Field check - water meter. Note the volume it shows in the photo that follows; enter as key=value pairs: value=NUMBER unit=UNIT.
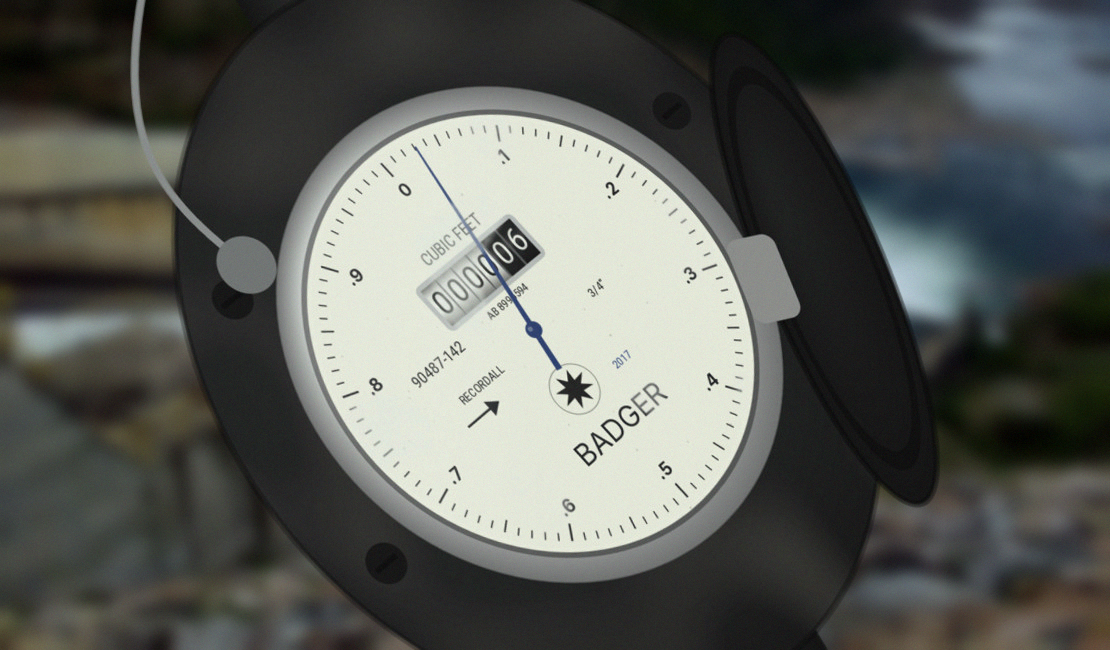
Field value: value=6.03 unit=ft³
